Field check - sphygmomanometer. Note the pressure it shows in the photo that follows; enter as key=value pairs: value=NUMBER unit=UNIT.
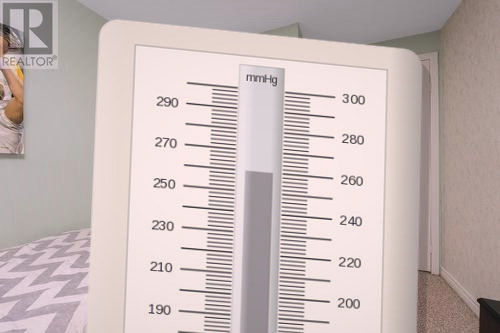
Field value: value=260 unit=mmHg
